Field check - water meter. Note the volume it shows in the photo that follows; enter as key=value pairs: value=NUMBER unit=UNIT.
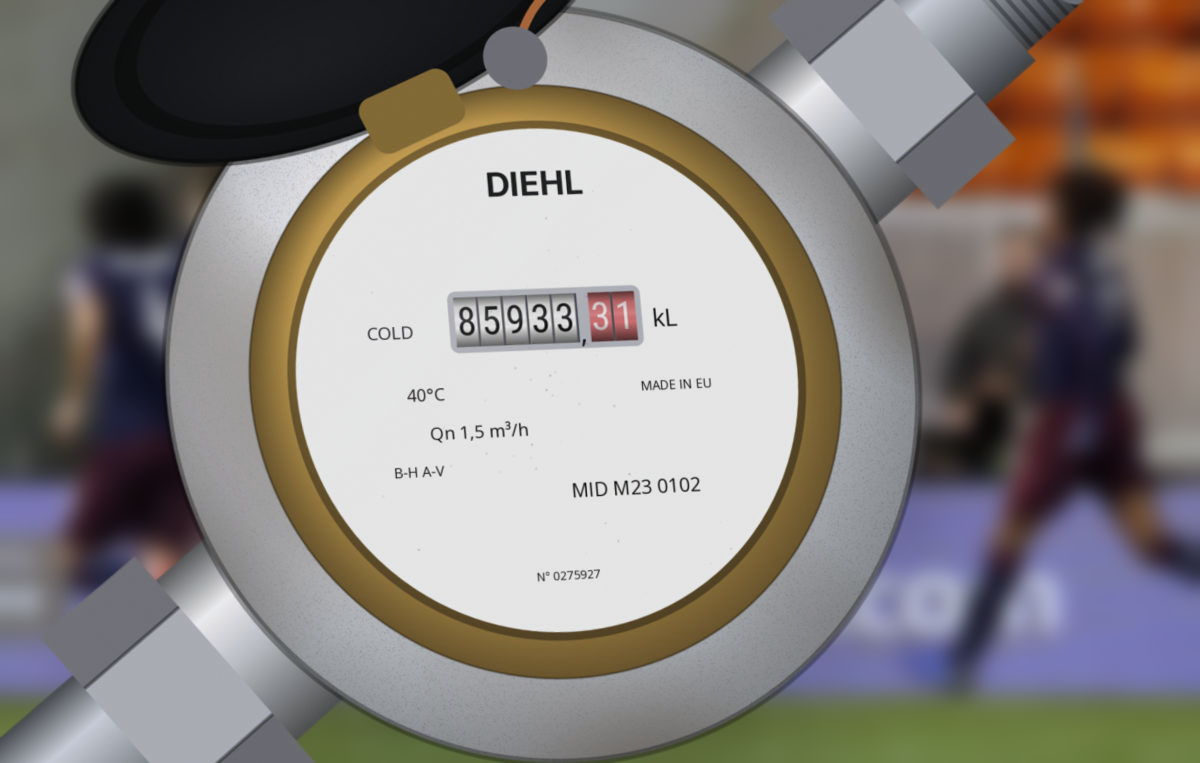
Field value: value=85933.31 unit=kL
